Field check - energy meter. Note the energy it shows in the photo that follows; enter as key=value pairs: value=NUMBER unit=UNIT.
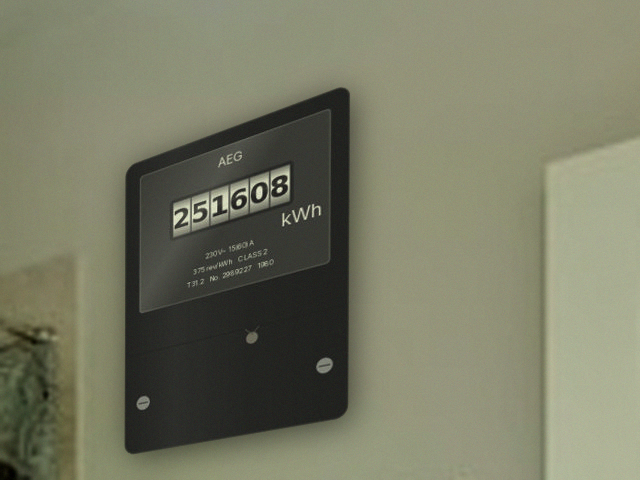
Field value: value=251608 unit=kWh
